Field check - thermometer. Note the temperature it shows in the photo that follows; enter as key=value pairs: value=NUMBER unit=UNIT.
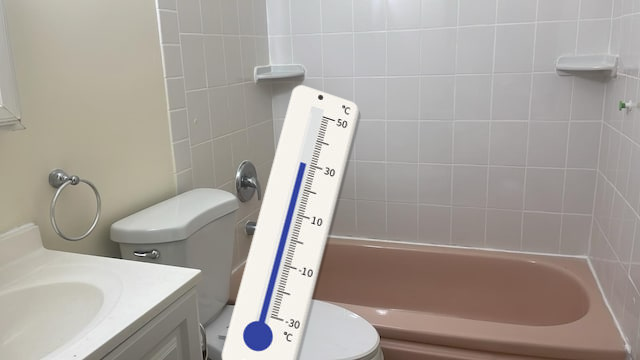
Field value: value=30 unit=°C
